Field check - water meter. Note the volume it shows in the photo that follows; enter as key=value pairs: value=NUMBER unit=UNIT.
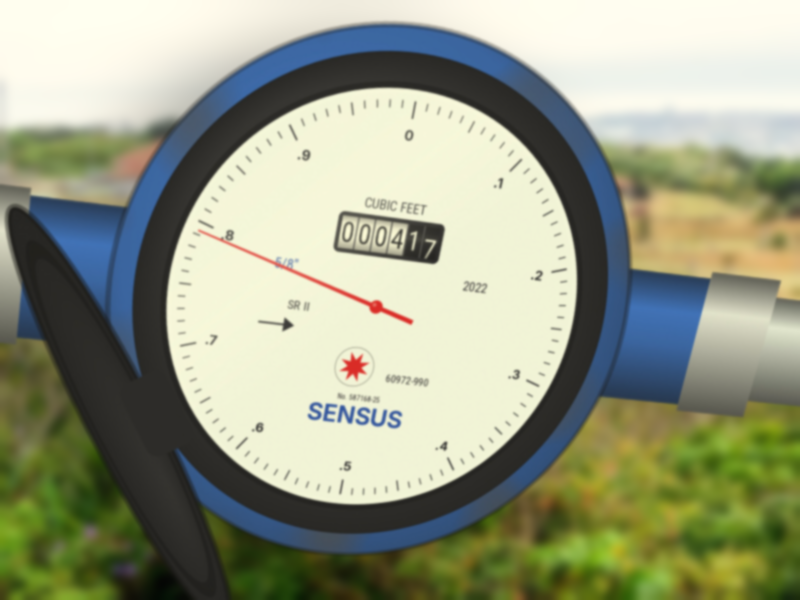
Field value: value=416.79 unit=ft³
